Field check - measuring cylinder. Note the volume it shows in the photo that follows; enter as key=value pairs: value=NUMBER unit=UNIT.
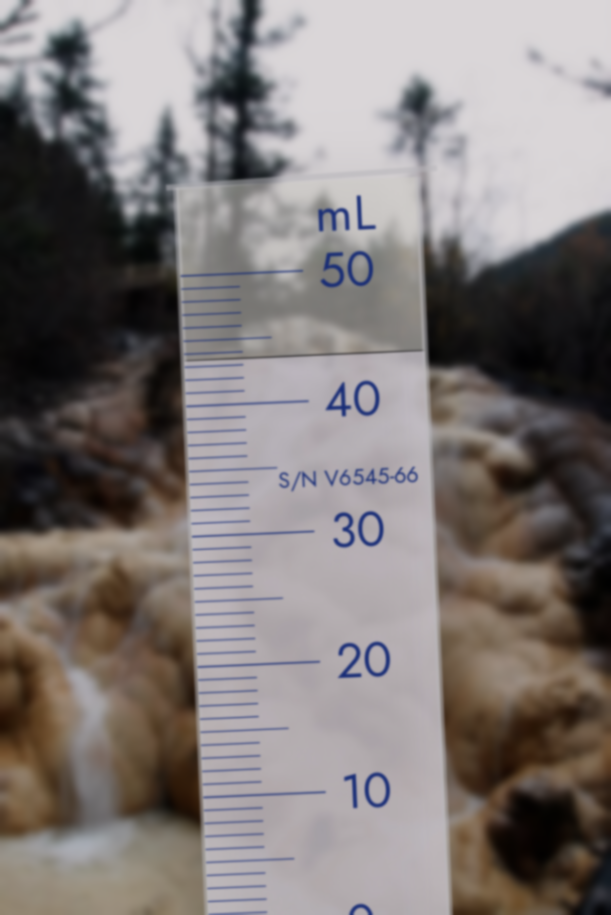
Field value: value=43.5 unit=mL
